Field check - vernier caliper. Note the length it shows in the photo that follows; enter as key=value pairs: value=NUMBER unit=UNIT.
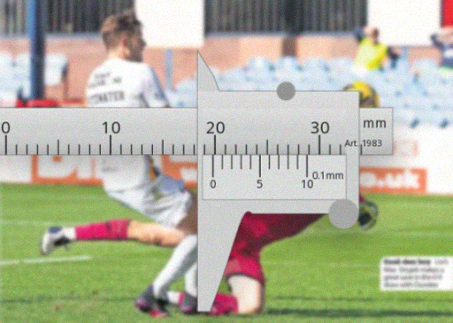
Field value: value=19.8 unit=mm
